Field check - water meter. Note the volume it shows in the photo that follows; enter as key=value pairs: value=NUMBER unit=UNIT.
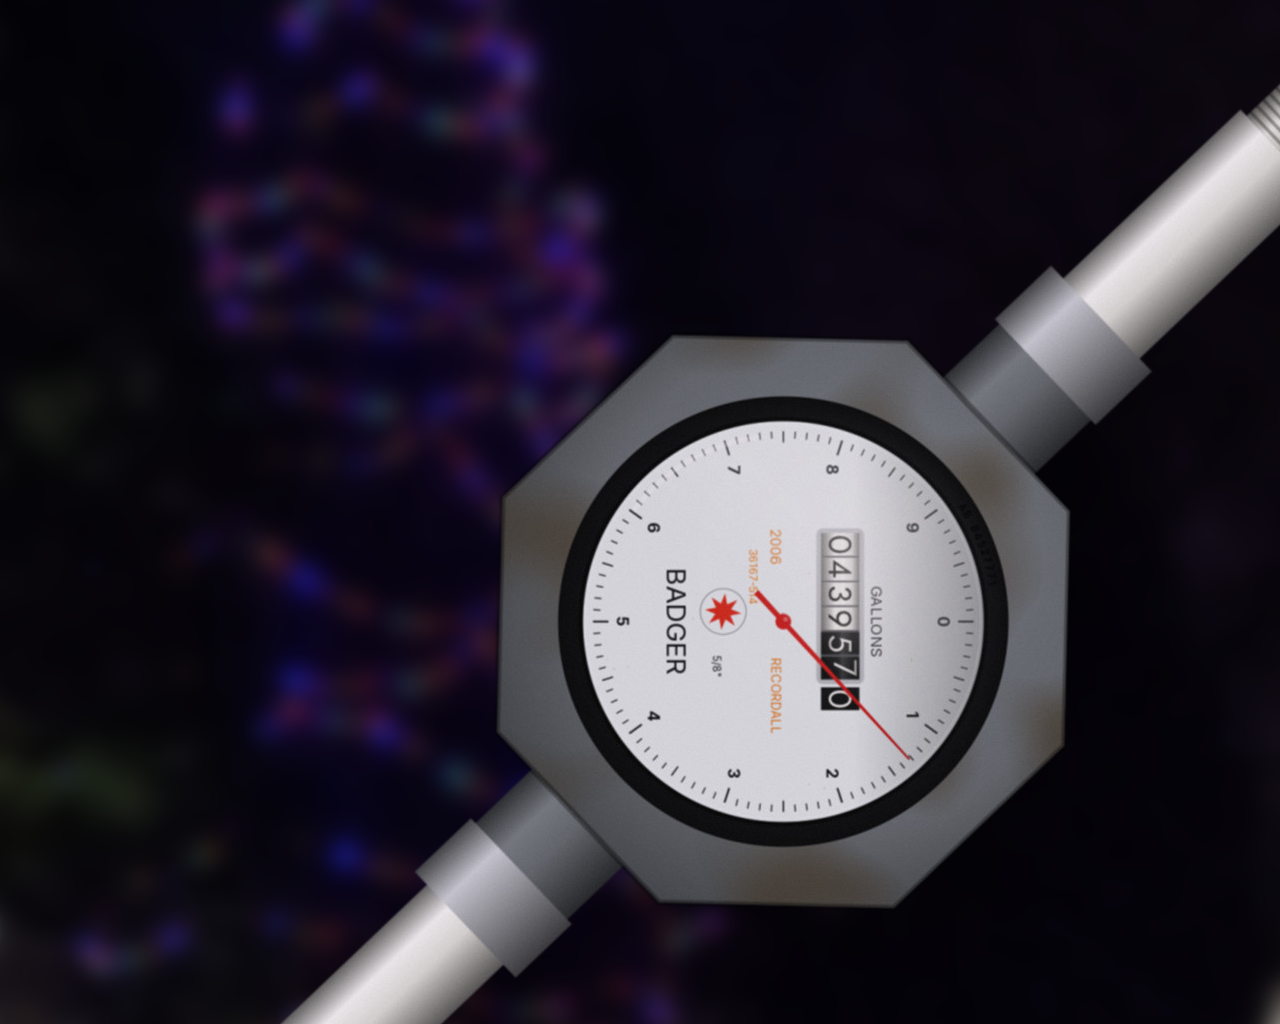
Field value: value=439571.3 unit=gal
